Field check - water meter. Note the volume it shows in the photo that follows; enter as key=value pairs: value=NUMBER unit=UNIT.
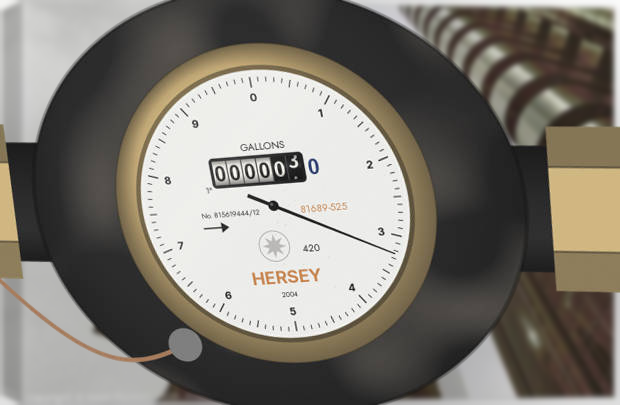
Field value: value=33.2 unit=gal
